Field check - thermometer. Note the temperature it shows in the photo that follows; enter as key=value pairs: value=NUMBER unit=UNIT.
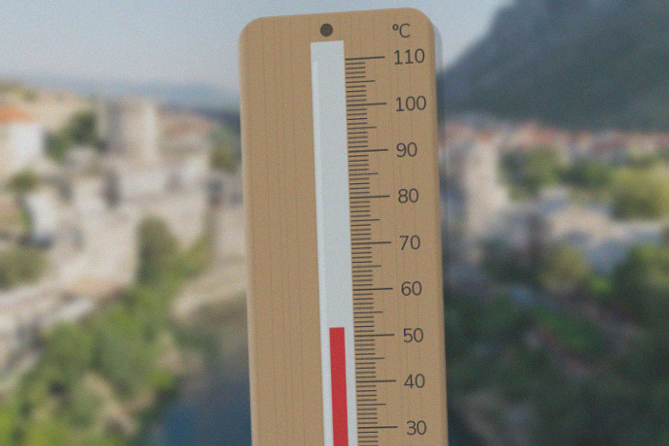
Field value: value=52 unit=°C
